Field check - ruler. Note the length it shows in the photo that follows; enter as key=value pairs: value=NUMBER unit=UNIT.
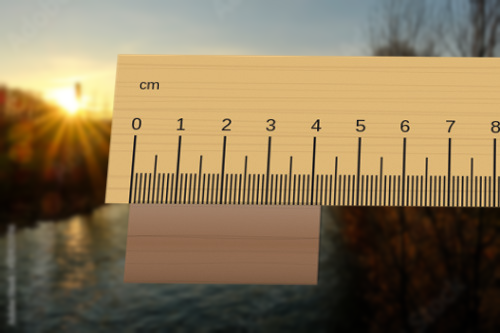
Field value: value=4.2 unit=cm
